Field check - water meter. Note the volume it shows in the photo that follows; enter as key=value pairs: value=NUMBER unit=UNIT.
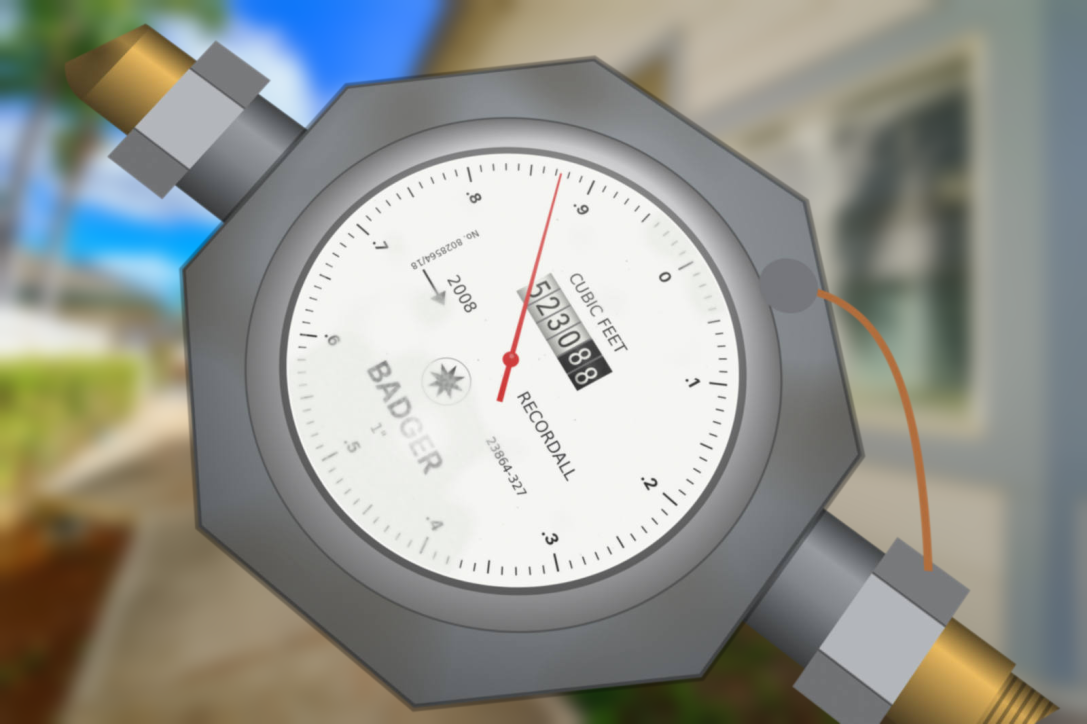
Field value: value=523087.87 unit=ft³
